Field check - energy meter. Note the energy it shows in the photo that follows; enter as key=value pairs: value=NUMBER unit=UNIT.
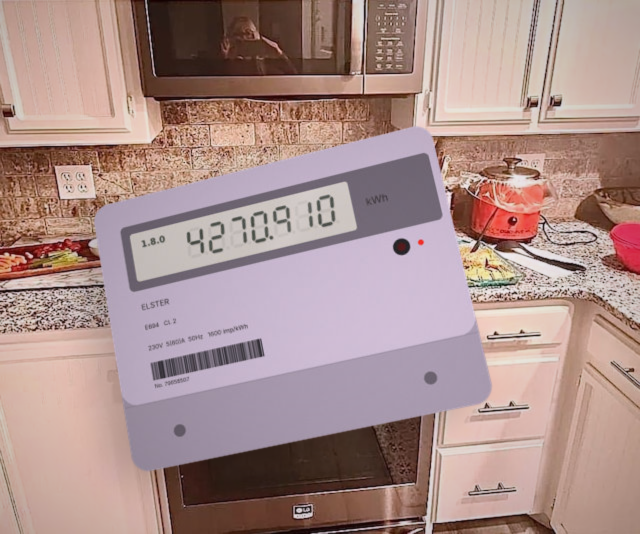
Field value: value=4270.910 unit=kWh
